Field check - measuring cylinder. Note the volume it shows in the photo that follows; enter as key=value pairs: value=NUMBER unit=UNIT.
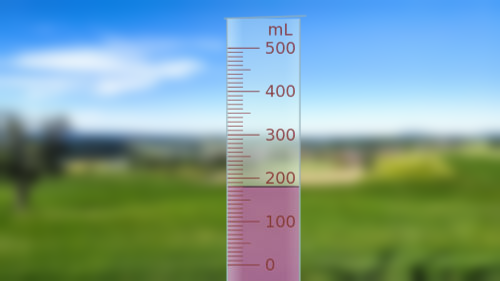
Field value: value=180 unit=mL
